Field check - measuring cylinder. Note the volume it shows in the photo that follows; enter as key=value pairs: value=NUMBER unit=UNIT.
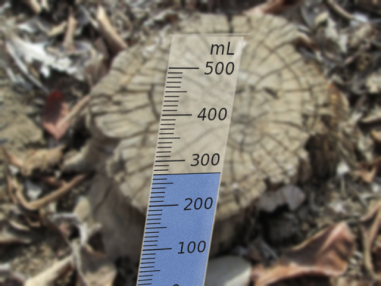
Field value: value=270 unit=mL
